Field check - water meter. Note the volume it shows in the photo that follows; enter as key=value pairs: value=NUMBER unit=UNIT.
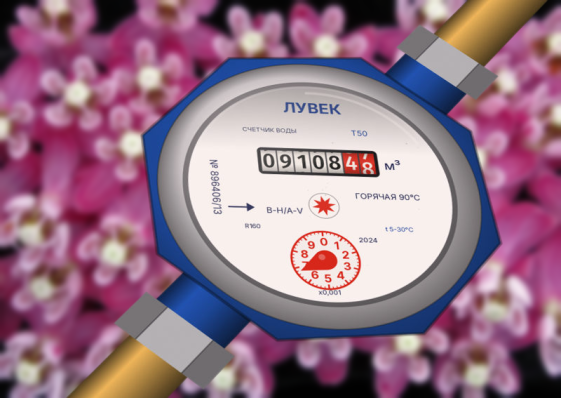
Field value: value=9108.476 unit=m³
